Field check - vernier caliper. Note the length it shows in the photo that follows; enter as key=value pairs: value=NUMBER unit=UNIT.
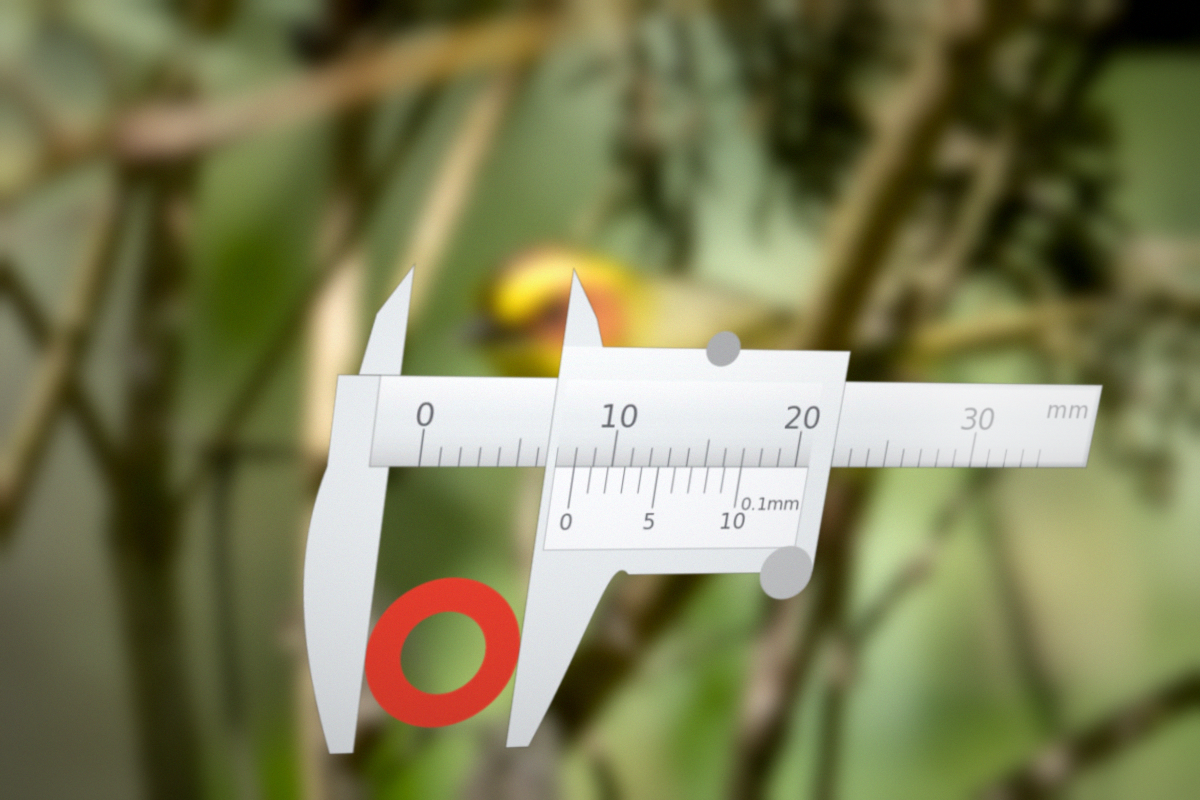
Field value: value=8.0 unit=mm
